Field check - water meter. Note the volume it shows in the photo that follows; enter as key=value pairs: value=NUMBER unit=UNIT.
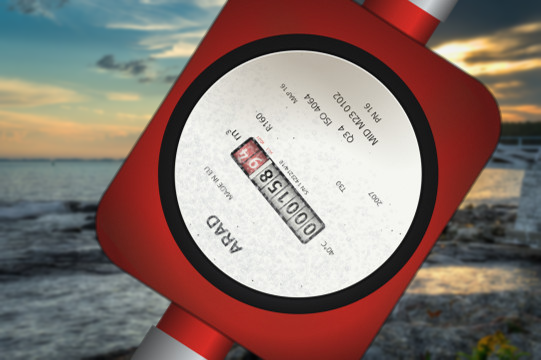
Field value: value=158.94 unit=m³
